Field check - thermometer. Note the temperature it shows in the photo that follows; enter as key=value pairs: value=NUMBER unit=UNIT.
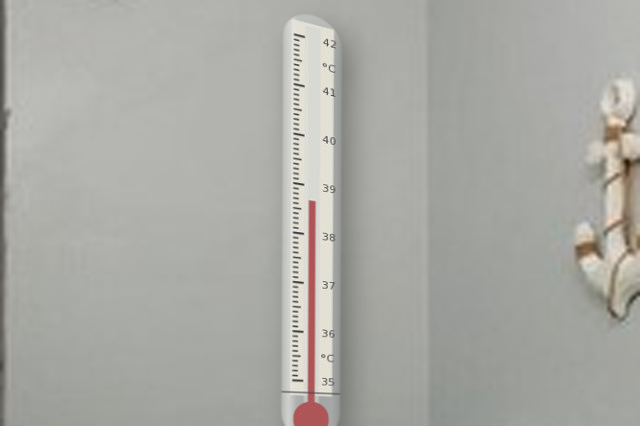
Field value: value=38.7 unit=°C
